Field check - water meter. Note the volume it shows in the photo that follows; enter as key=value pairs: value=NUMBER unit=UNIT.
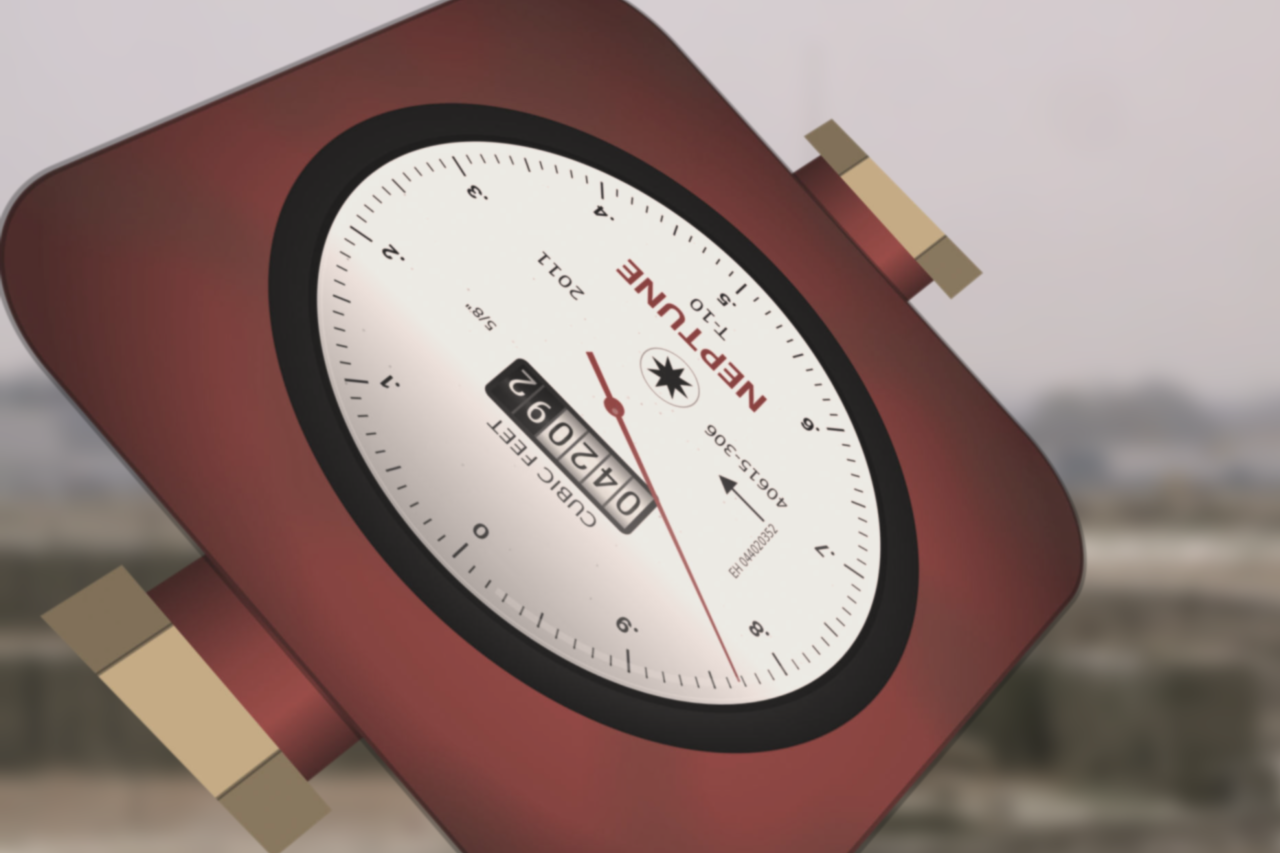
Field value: value=42091.83 unit=ft³
